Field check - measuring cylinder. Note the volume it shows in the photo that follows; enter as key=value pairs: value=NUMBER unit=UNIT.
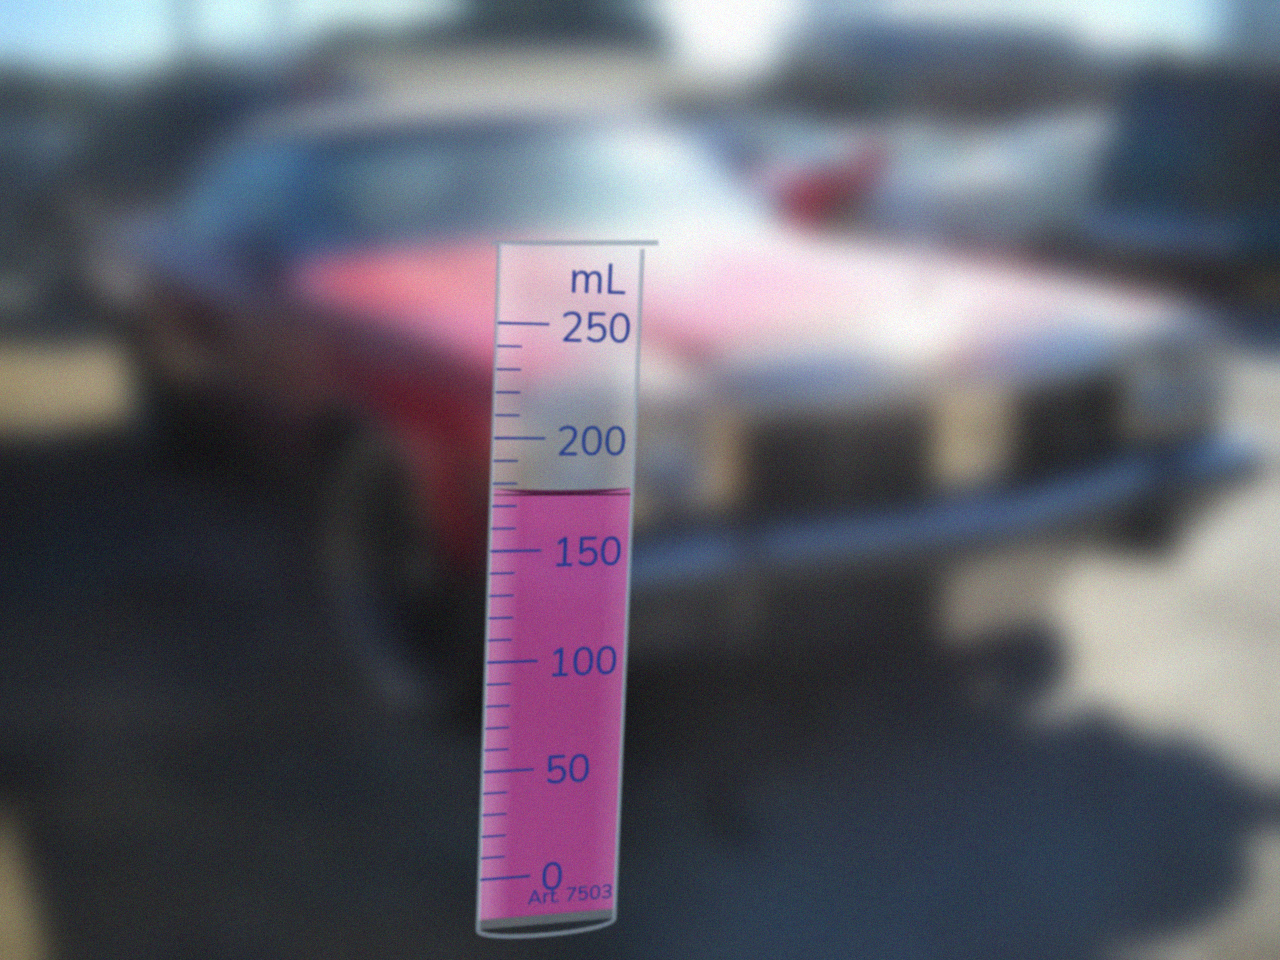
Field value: value=175 unit=mL
